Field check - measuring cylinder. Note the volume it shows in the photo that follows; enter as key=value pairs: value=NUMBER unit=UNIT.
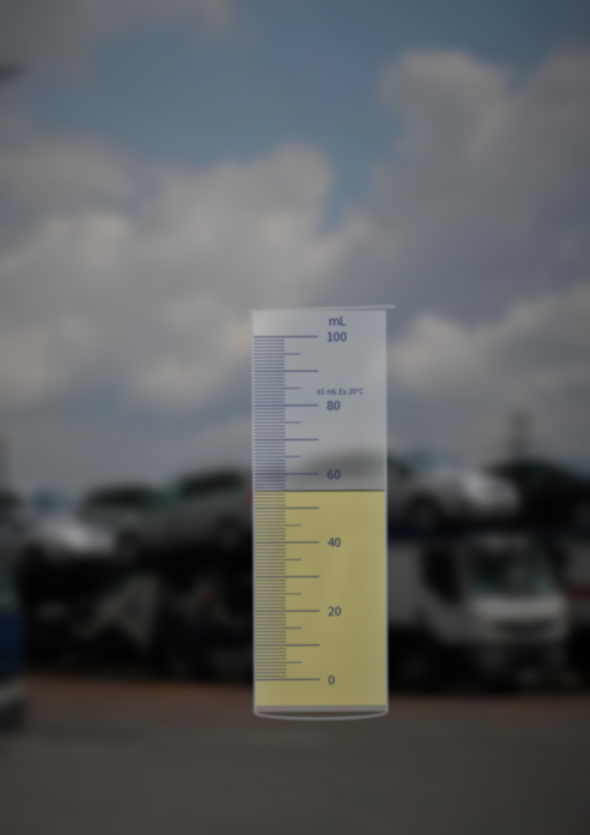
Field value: value=55 unit=mL
